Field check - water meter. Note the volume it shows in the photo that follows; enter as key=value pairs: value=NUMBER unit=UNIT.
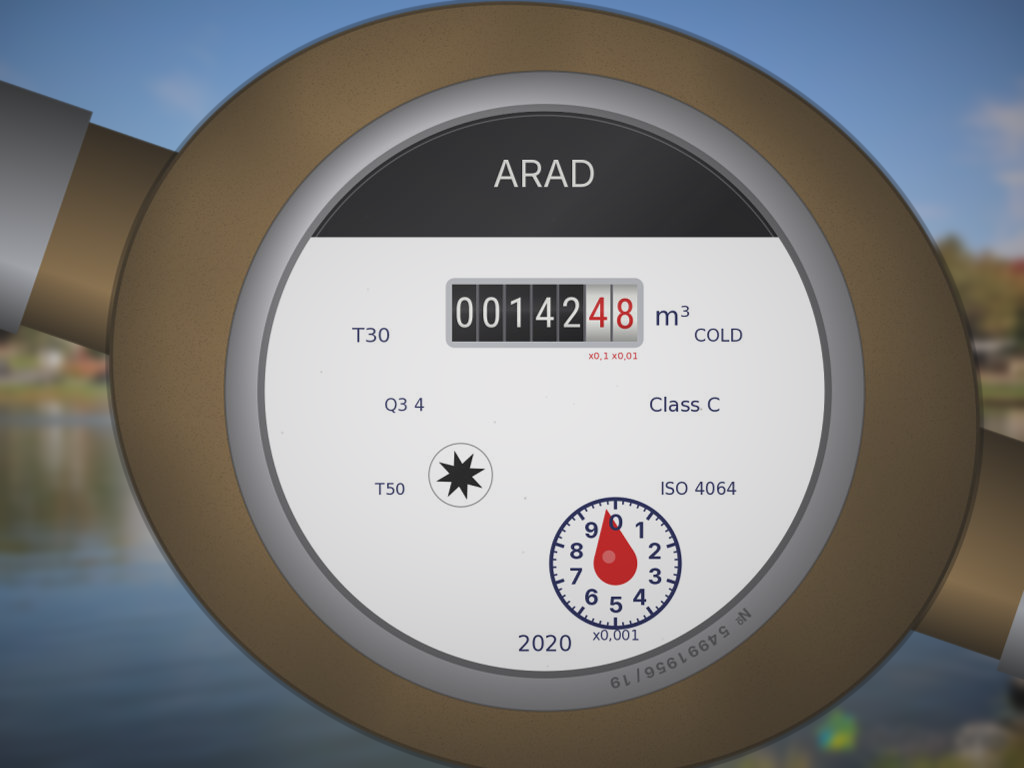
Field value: value=142.479 unit=m³
